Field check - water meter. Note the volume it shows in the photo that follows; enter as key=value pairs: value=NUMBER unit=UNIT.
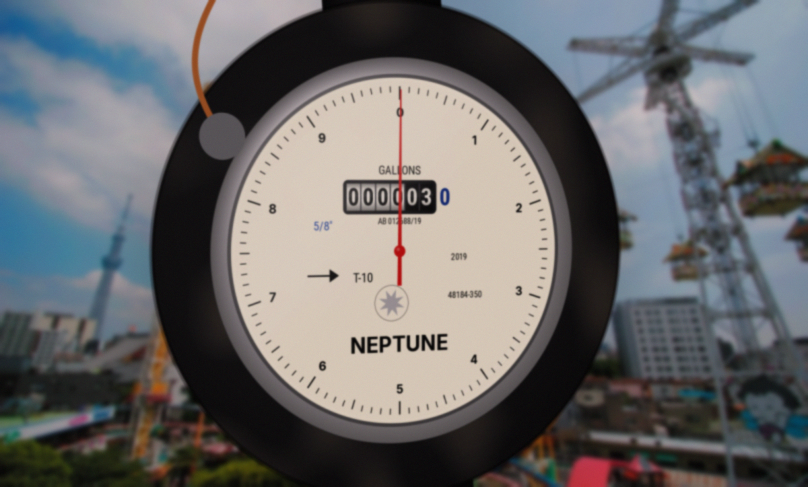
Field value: value=30.0 unit=gal
